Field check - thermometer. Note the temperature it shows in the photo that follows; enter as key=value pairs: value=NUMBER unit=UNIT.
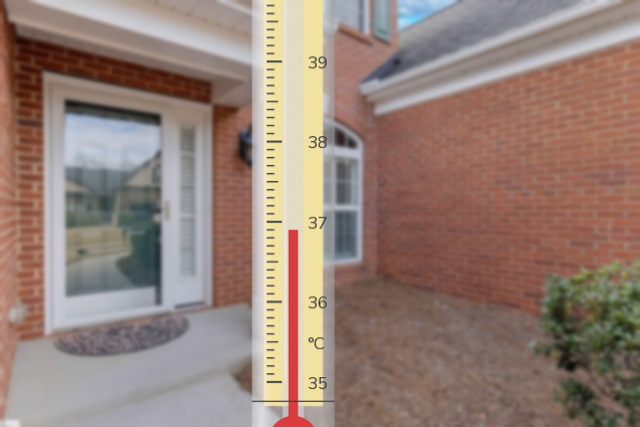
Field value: value=36.9 unit=°C
